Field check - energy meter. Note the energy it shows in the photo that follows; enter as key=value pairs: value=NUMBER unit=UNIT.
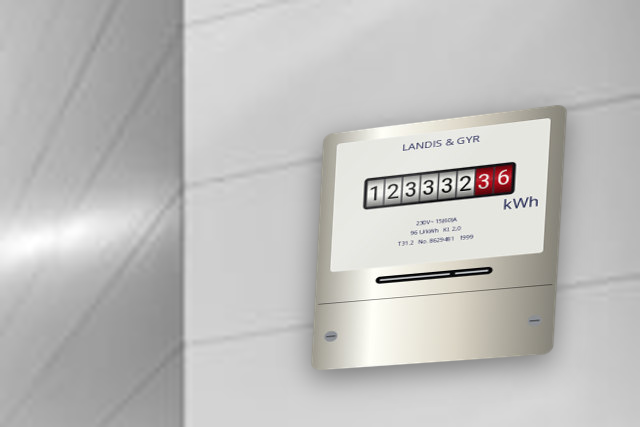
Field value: value=123332.36 unit=kWh
